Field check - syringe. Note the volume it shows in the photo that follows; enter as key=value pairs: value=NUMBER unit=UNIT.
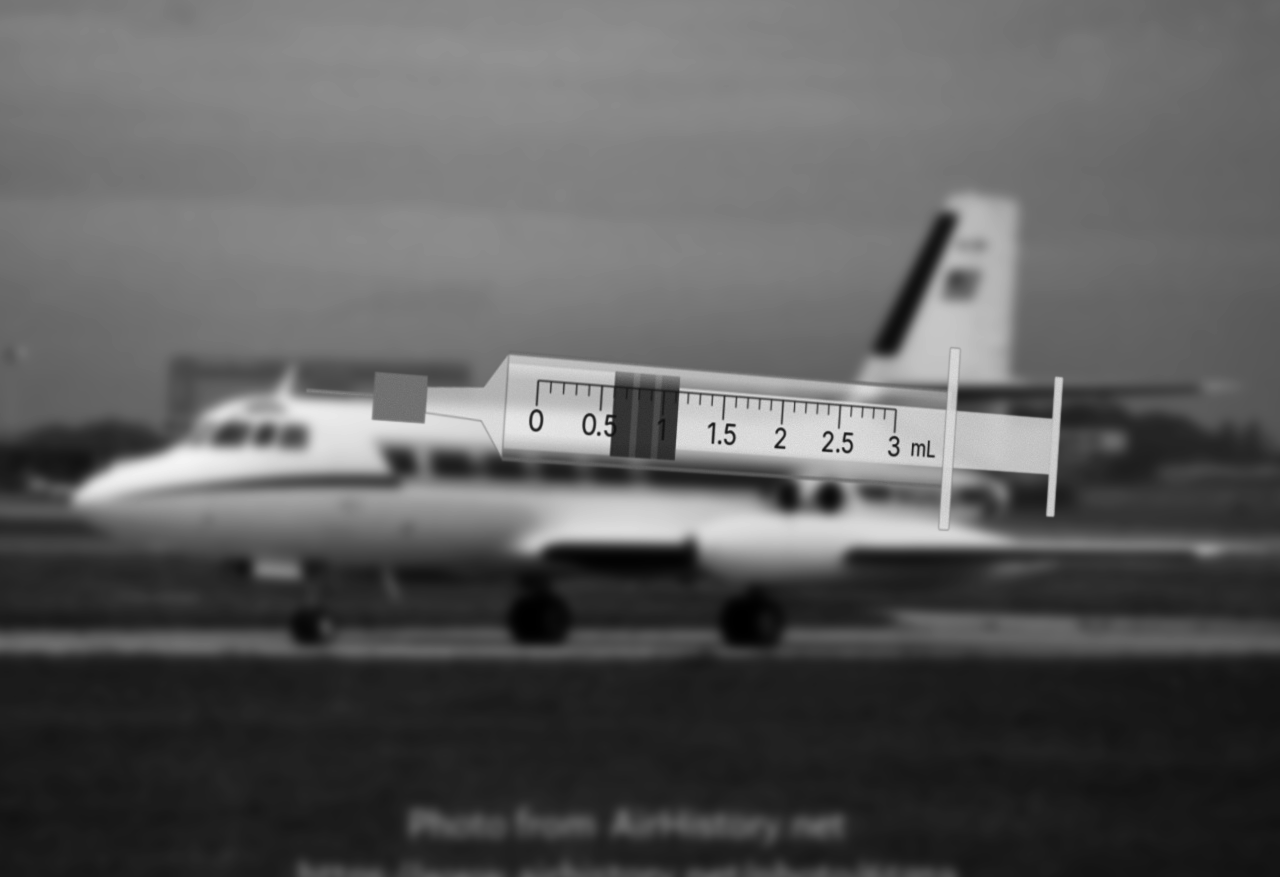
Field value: value=0.6 unit=mL
